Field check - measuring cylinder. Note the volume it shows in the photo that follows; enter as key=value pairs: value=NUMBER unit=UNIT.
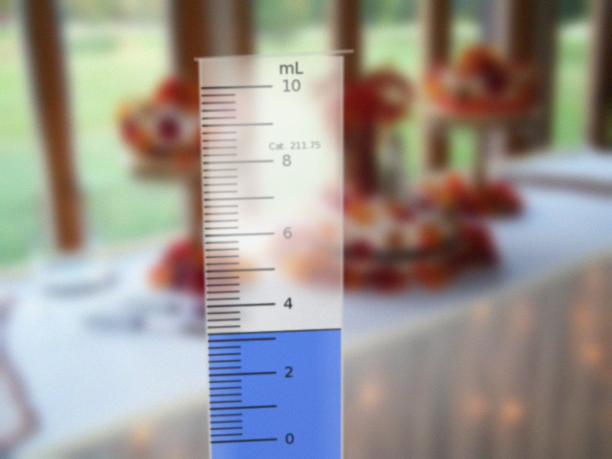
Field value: value=3.2 unit=mL
